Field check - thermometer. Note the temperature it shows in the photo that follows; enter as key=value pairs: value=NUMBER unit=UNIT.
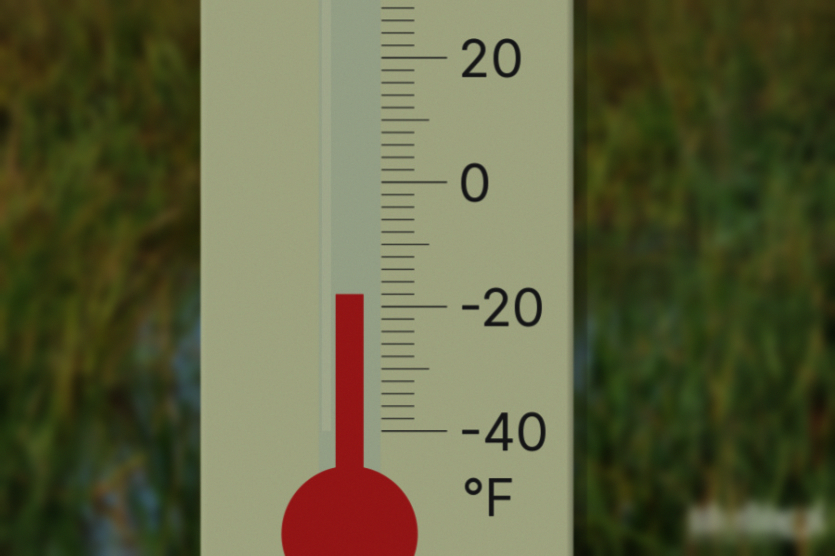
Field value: value=-18 unit=°F
